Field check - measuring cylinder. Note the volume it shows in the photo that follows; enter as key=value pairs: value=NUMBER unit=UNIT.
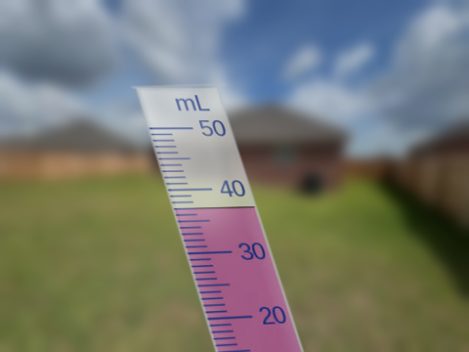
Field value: value=37 unit=mL
